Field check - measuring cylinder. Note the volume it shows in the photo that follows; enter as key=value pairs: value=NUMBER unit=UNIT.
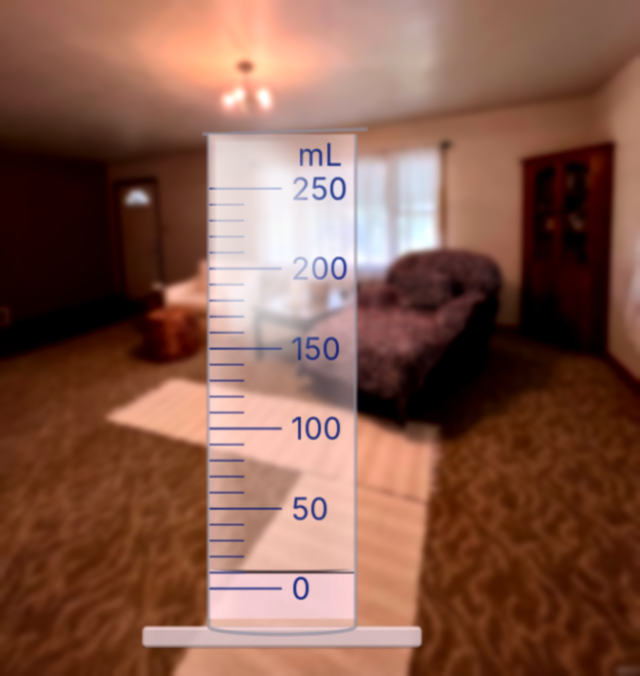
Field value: value=10 unit=mL
